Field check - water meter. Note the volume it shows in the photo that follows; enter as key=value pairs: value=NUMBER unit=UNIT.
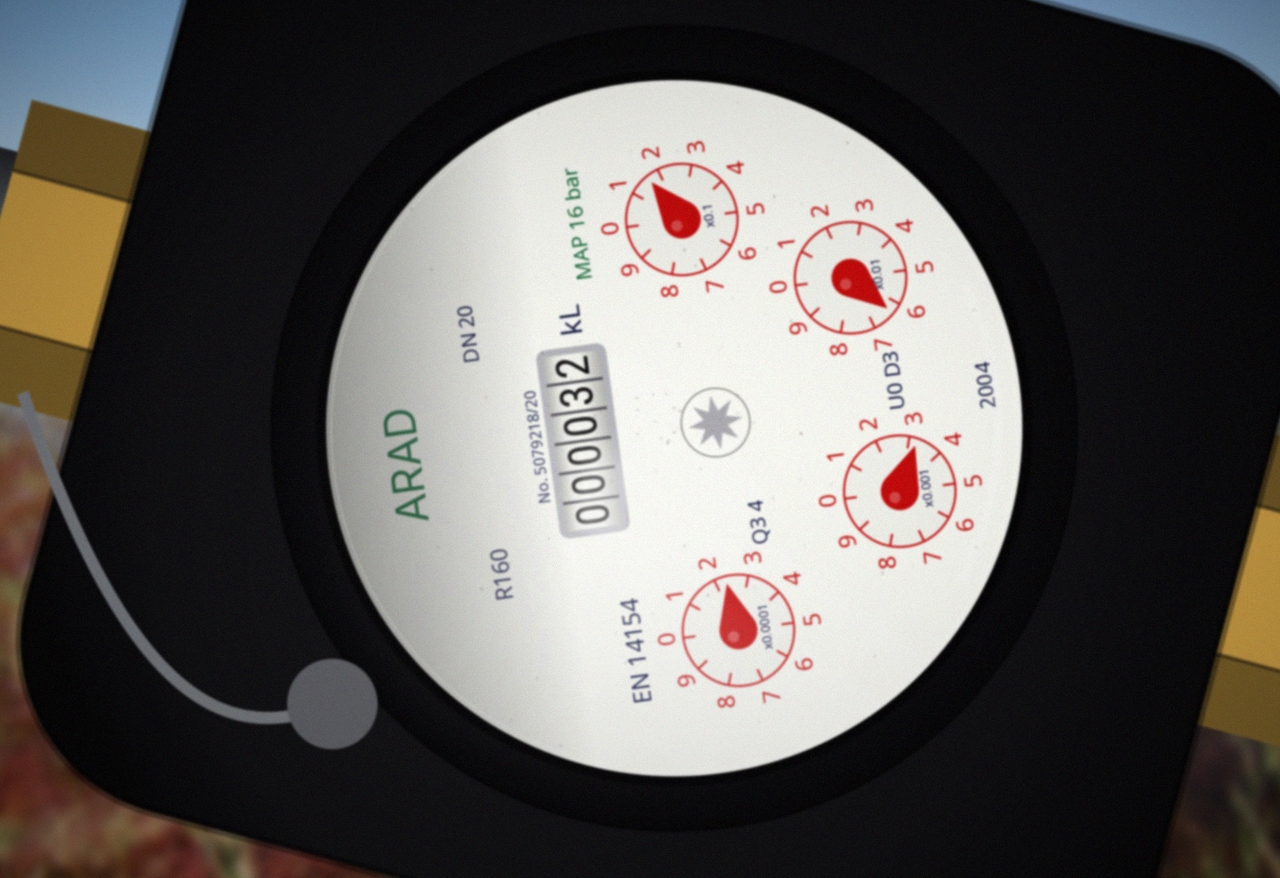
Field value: value=32.1632 unit=kL
